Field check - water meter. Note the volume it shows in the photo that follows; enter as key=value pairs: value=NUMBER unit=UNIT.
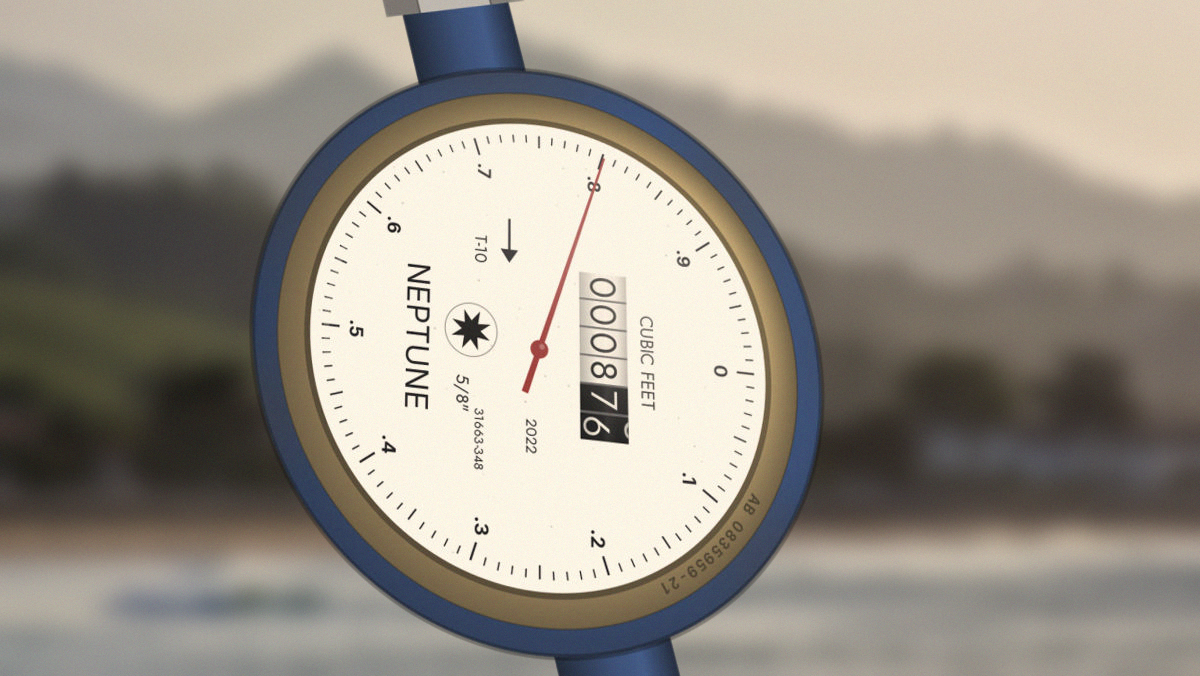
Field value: value=875.80 unit=ft³
